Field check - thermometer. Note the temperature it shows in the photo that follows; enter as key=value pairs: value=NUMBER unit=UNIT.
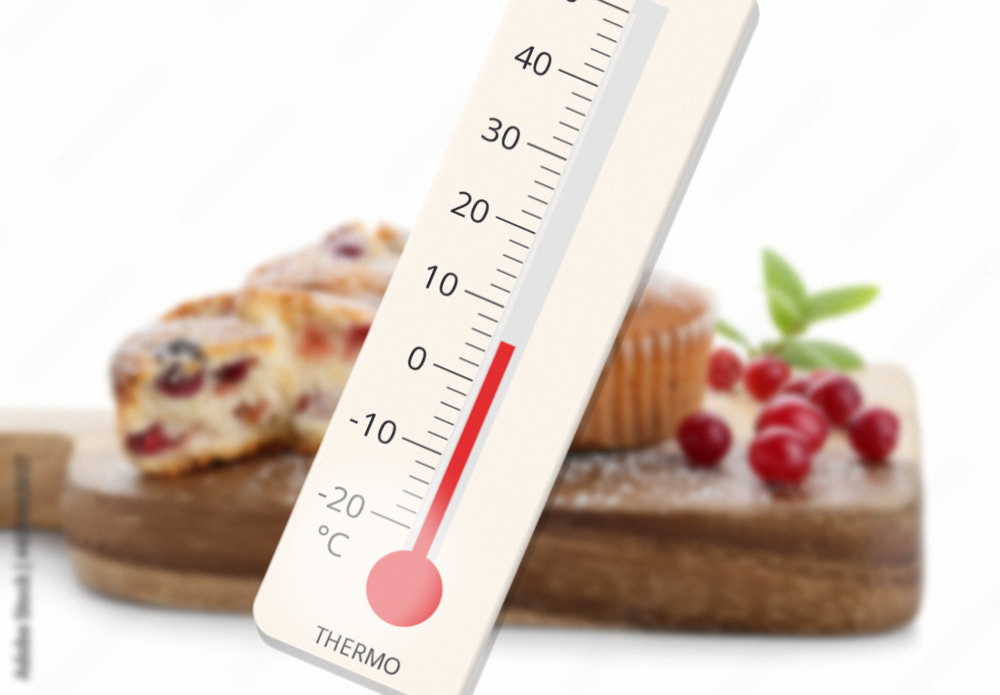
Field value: value=6 unit=°C
